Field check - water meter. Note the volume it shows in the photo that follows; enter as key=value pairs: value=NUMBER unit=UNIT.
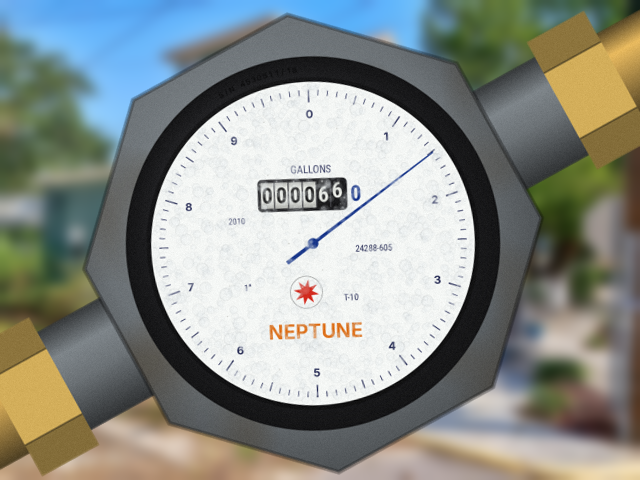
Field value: value=661.5 unit=gal
